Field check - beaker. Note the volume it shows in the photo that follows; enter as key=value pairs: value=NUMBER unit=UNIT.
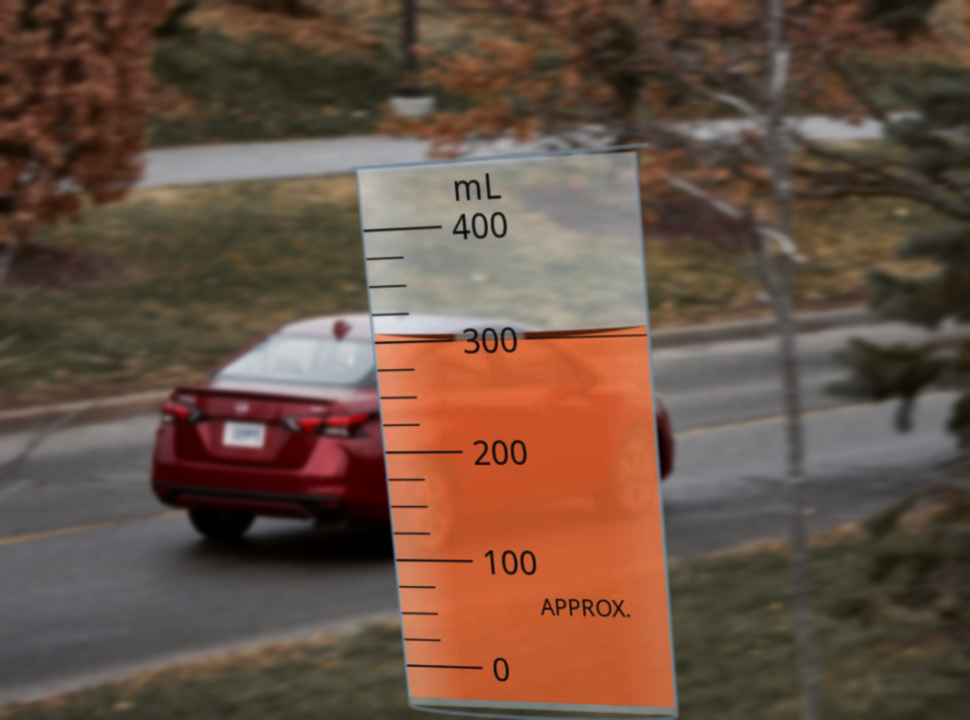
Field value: value=300 unit=mL
